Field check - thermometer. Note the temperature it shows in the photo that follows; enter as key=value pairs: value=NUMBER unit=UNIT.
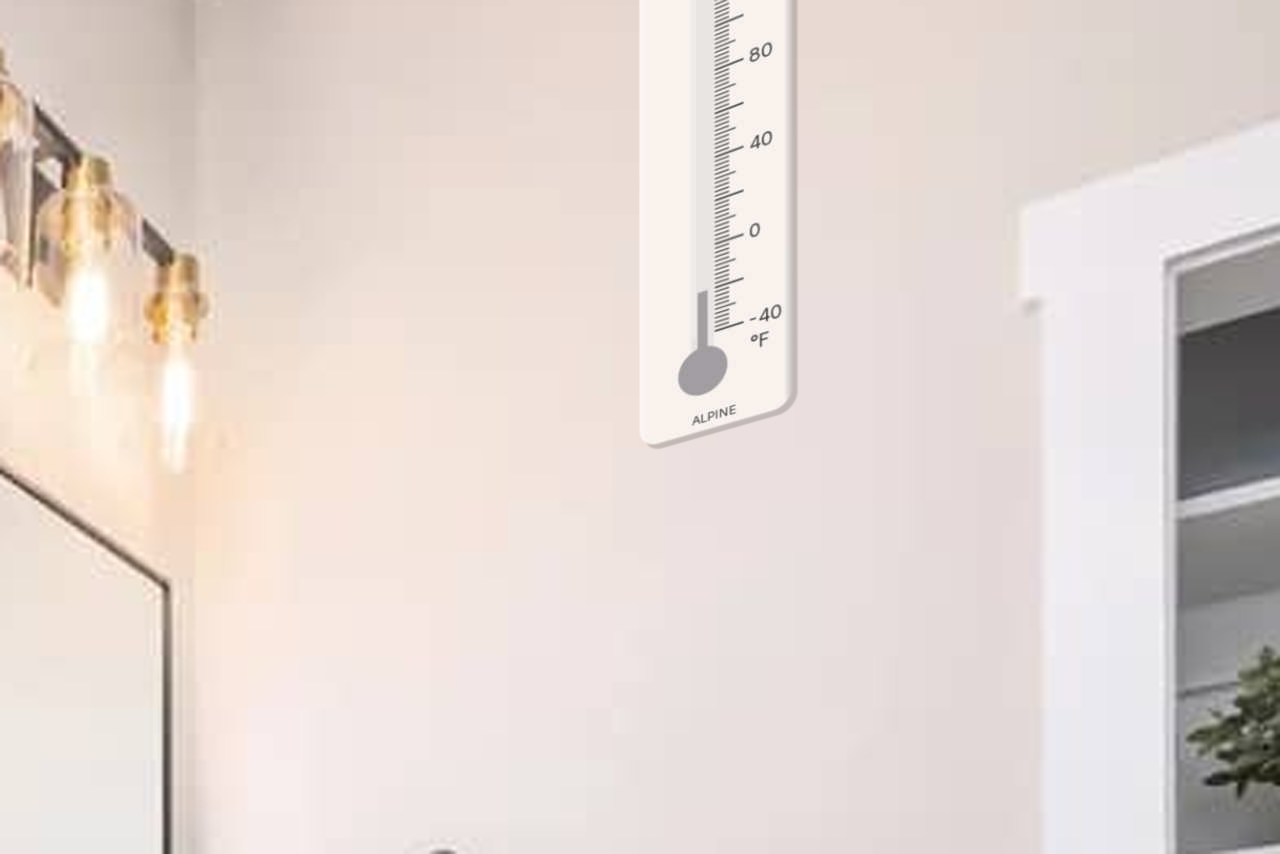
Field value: value=-20 unit=°F
